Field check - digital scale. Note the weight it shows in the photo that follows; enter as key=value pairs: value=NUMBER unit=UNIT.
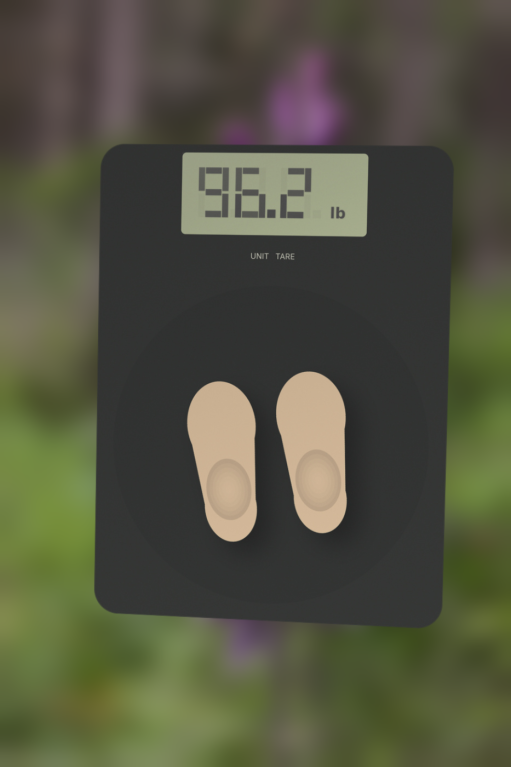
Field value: value=96.2 unit=lb
